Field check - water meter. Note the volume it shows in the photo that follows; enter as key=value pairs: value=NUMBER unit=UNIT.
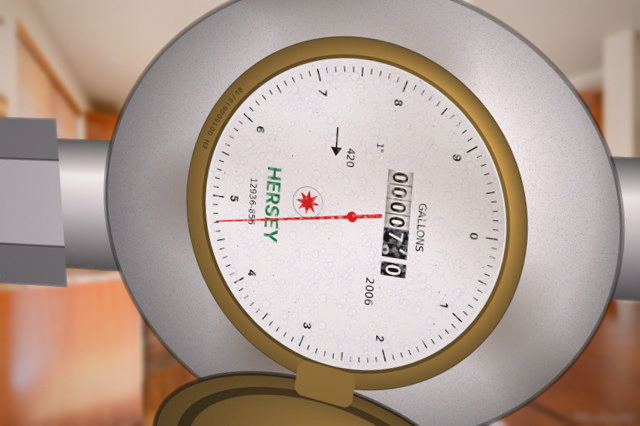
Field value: value=774.7 unit=gal
